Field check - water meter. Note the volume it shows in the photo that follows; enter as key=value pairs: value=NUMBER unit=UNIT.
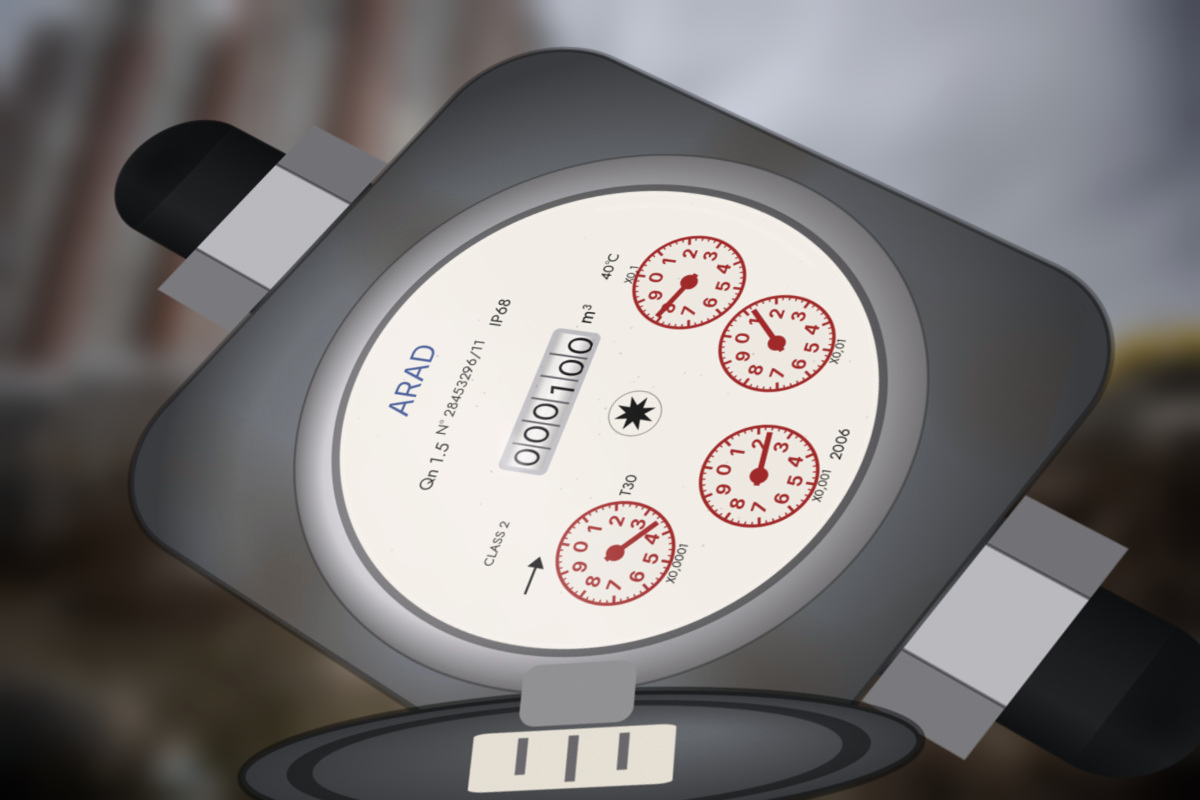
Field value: value=99.8123 unit=m³
